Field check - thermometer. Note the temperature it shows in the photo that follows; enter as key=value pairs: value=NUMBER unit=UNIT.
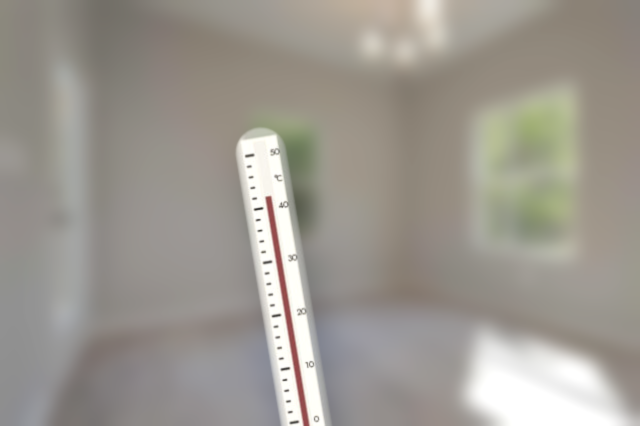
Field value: value=42 unit=°C
